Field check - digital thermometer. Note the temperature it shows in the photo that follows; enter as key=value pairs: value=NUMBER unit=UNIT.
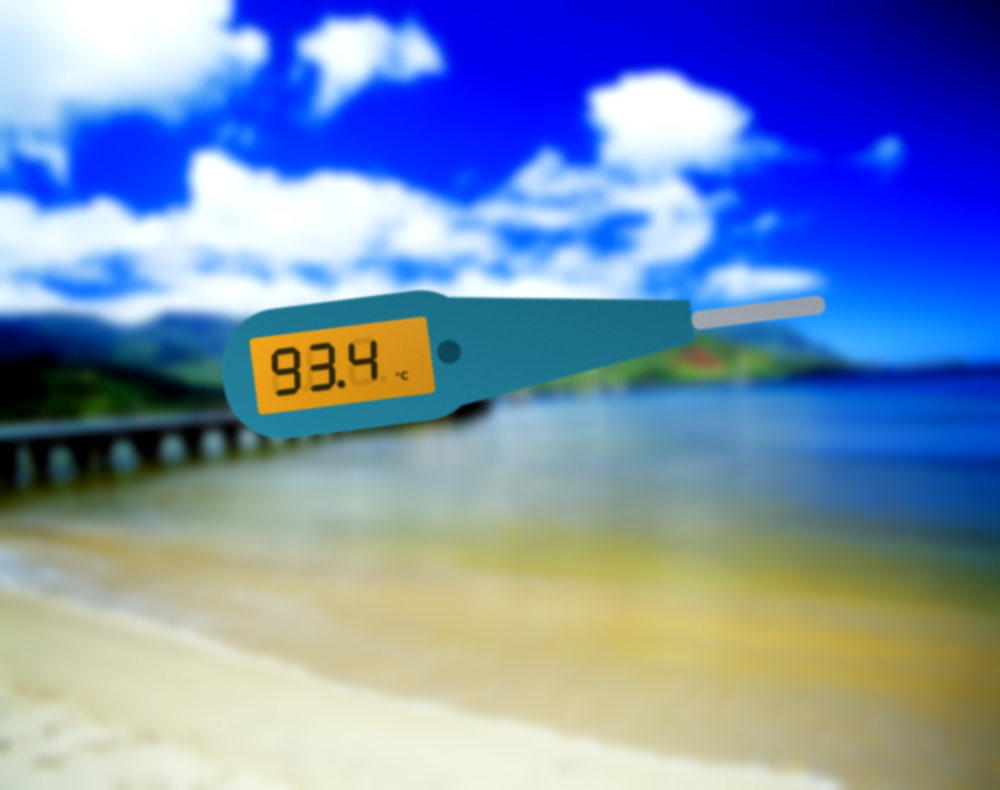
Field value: value=93.4 unit=°C
